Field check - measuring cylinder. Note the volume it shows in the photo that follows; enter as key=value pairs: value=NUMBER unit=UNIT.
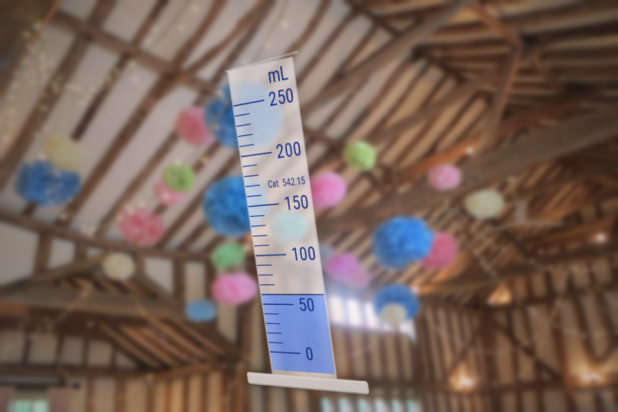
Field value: value=60 unit=mL
